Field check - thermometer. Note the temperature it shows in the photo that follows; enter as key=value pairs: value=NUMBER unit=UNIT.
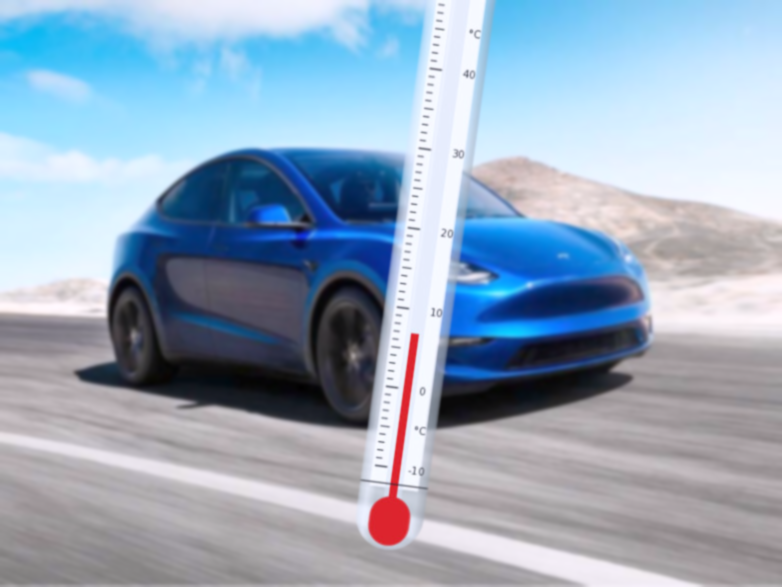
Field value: value=7 unit=°C
